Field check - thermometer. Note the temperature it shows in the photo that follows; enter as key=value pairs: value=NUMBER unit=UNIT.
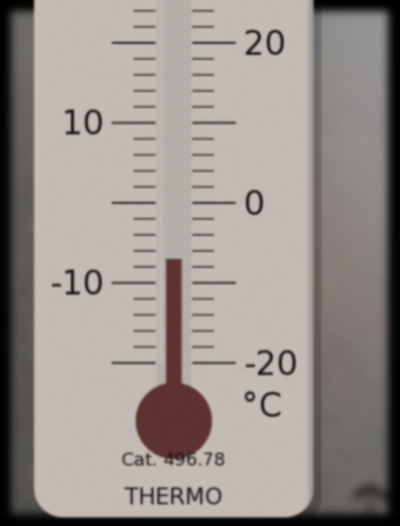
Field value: value=-7 unit=°C
